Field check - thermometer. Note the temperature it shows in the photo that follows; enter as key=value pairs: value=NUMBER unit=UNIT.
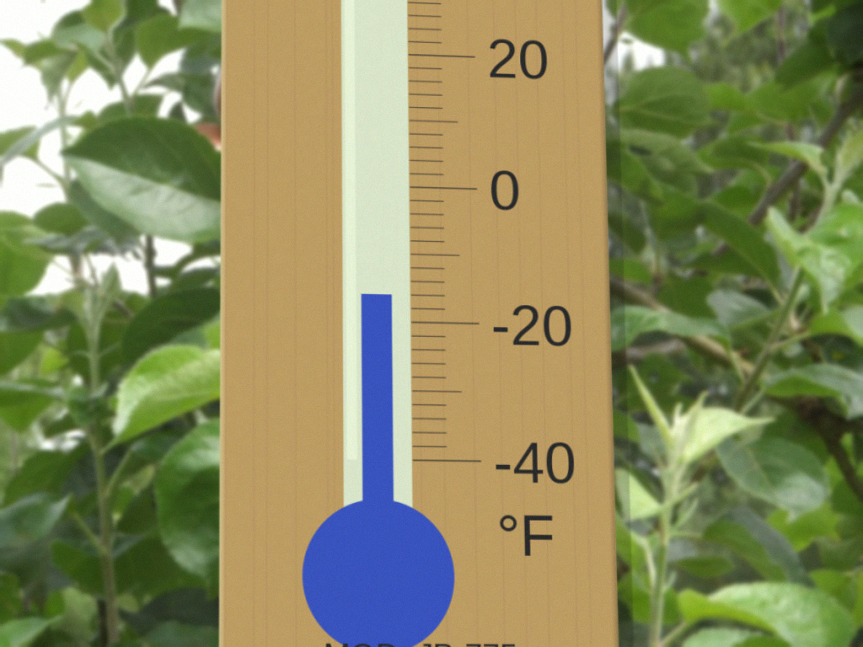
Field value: value=-16 unit=°F
